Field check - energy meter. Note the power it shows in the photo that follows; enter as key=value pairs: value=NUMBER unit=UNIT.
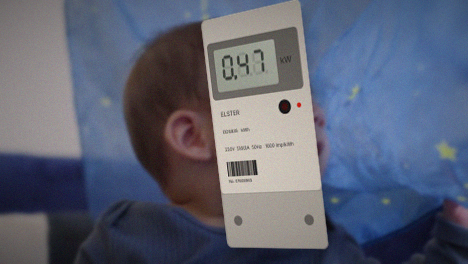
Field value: value=0.47 unit=kW
